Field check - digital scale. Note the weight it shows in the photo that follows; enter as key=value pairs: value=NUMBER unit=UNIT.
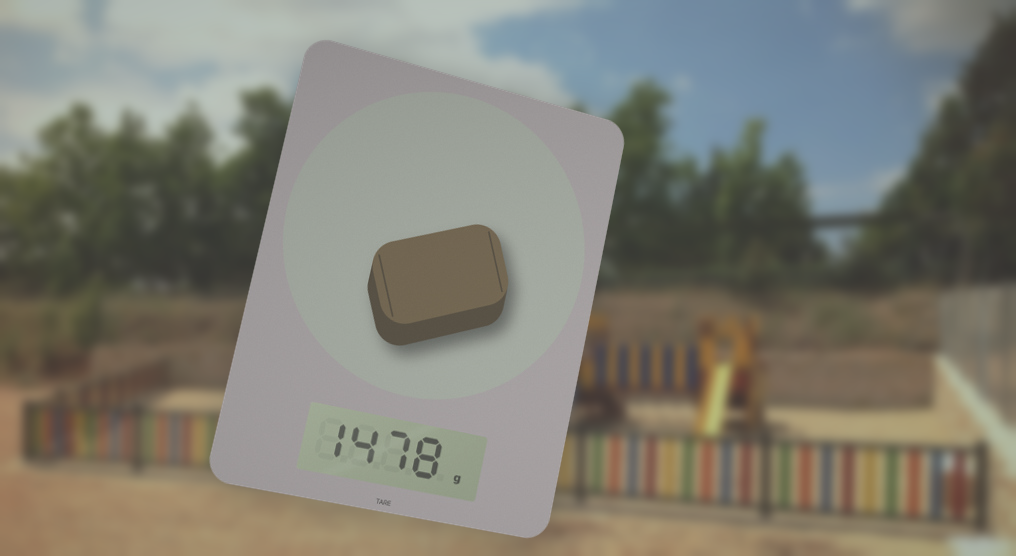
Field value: value=1478 unit=g
